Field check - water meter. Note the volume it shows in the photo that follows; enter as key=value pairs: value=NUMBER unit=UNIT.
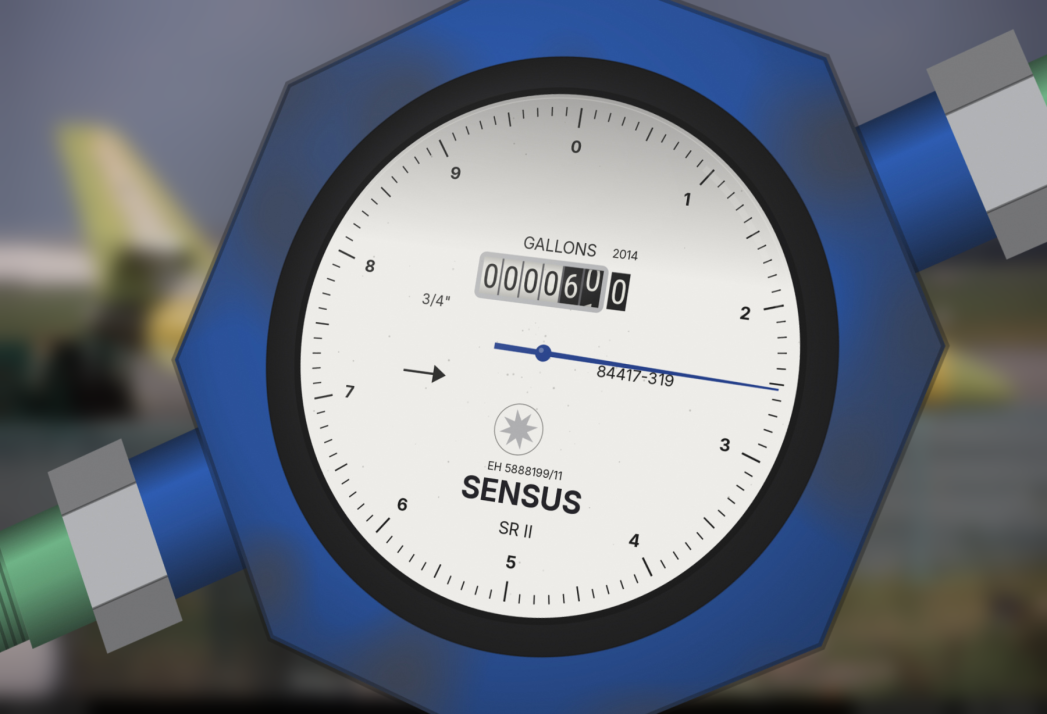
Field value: value=602.5 unit=gal
